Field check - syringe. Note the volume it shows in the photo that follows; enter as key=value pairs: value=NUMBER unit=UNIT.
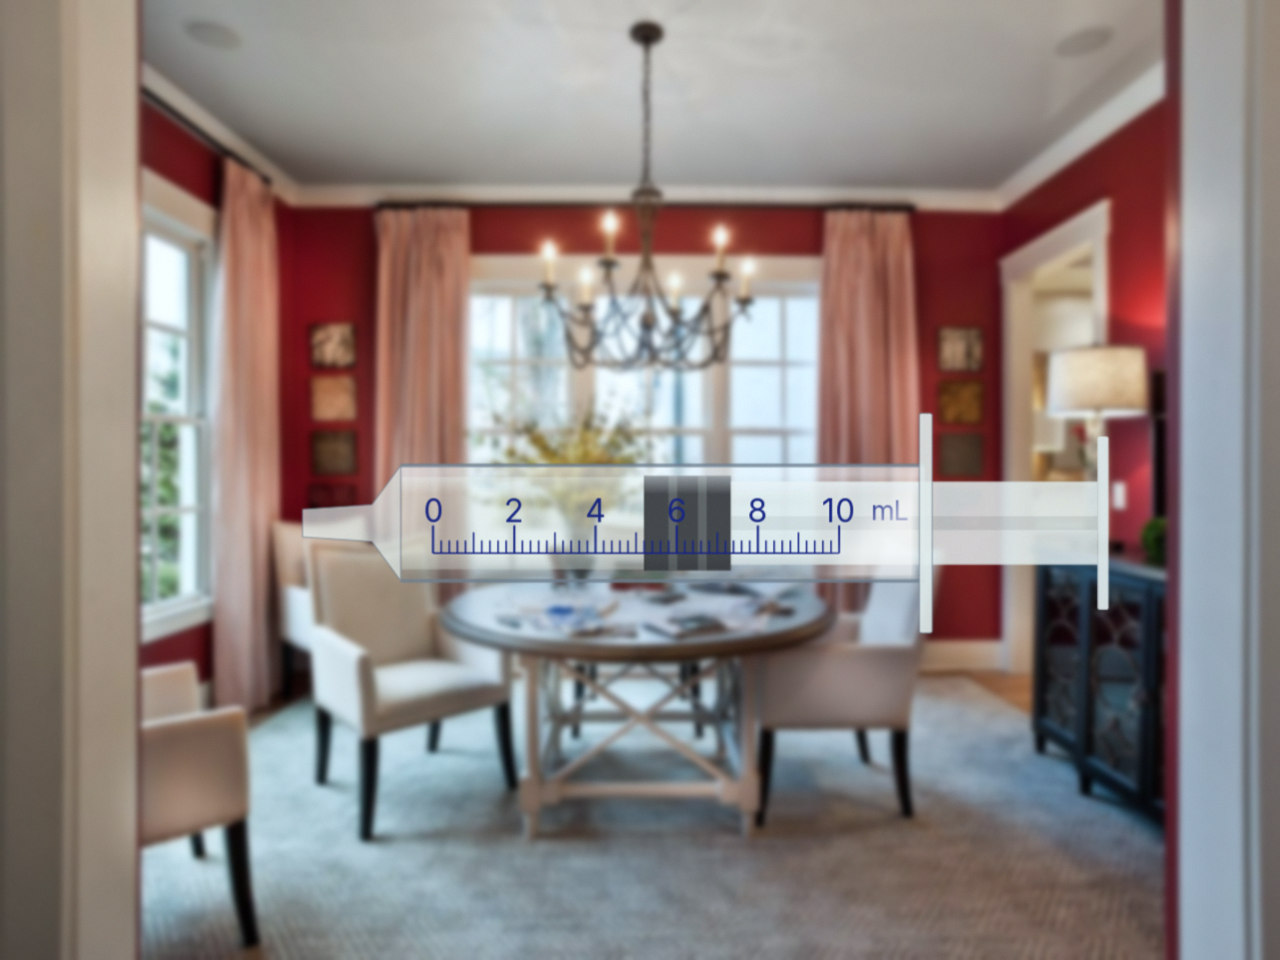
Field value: value=5.2 unit=mL
